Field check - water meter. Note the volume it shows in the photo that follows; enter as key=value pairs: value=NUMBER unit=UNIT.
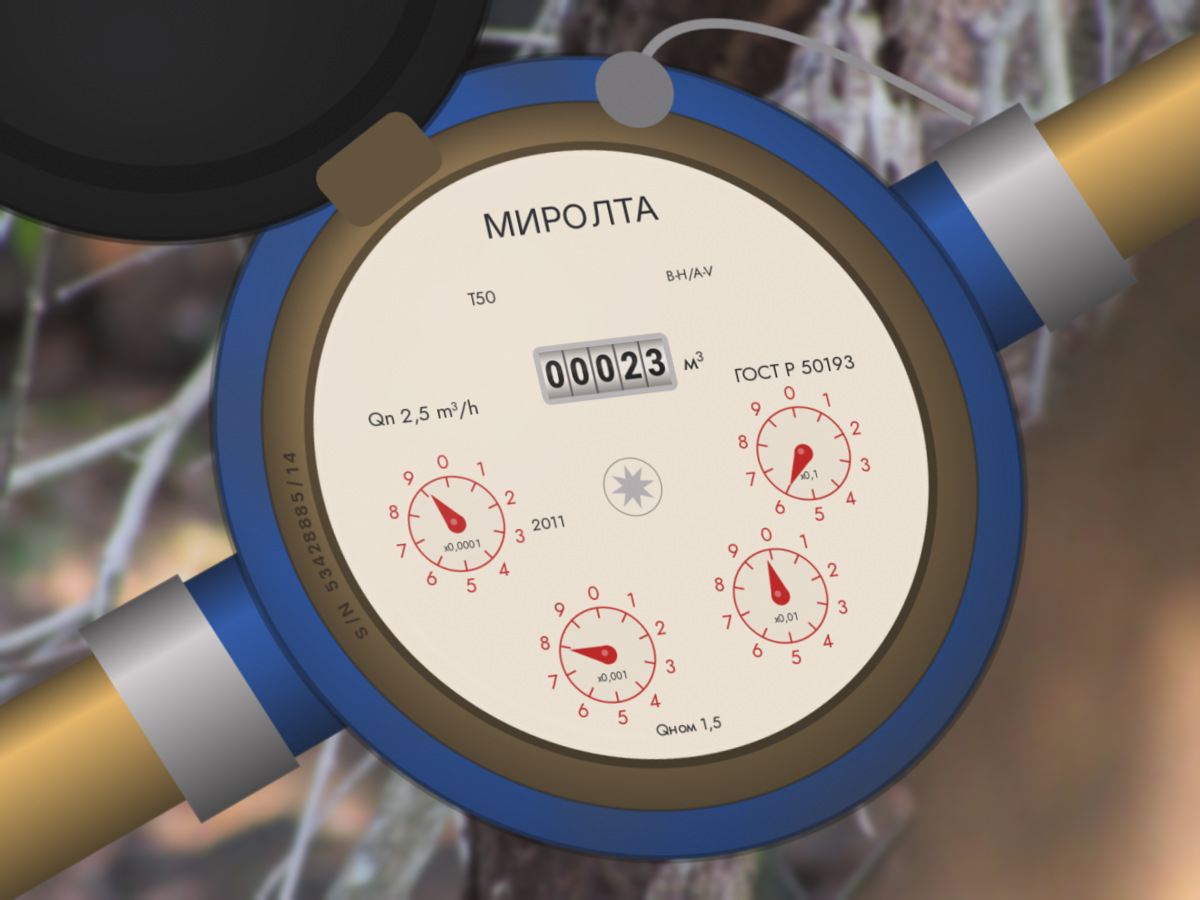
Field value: value=23.5979 unit=m³
